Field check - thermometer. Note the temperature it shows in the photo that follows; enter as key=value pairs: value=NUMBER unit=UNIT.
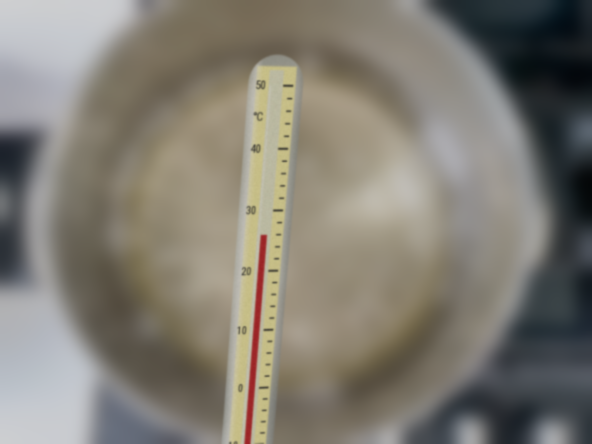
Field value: value=26 unit=°C
